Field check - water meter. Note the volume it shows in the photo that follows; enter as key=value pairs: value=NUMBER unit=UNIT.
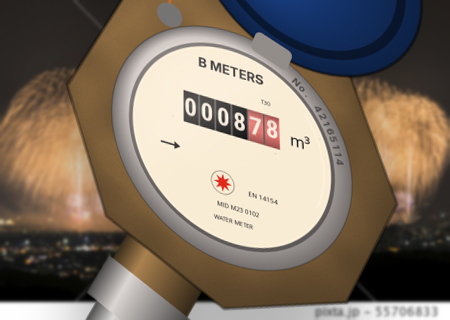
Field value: value=8.78 unit=m³
